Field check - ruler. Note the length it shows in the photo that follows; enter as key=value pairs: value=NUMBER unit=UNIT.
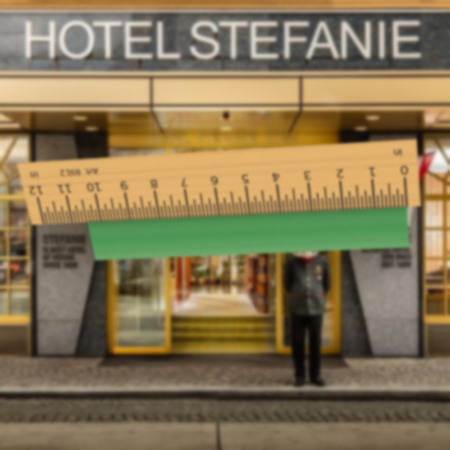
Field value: value=10.5 unit=in
